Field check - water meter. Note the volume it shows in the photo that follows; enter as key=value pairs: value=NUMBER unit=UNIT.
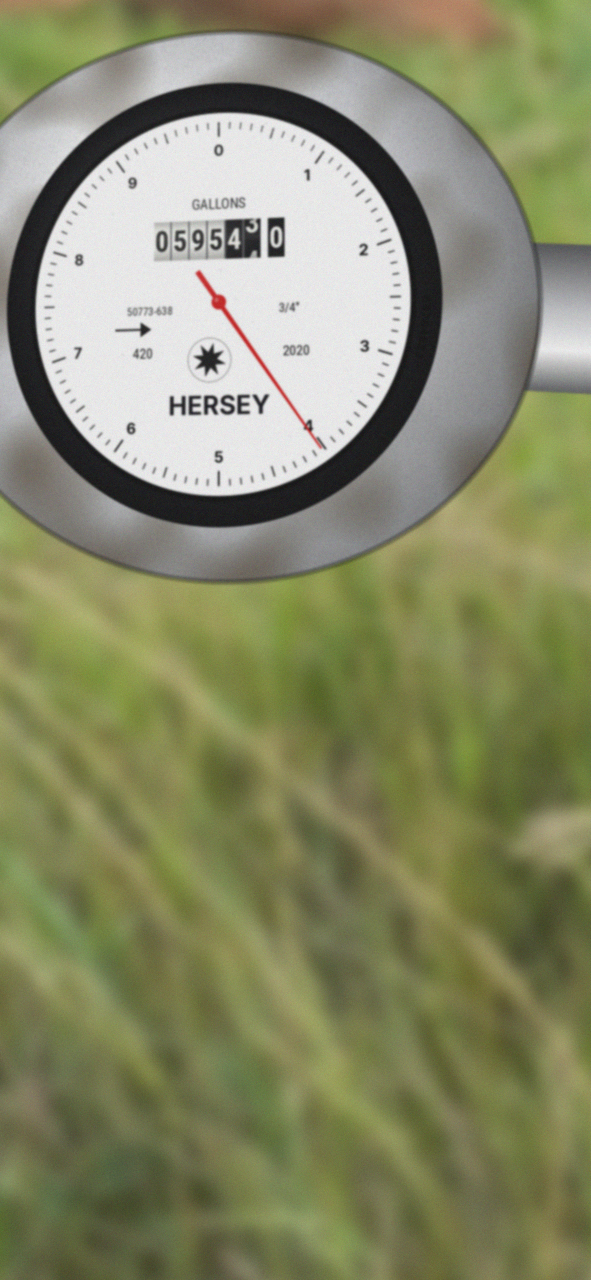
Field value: value=595434.0 unit=gal
